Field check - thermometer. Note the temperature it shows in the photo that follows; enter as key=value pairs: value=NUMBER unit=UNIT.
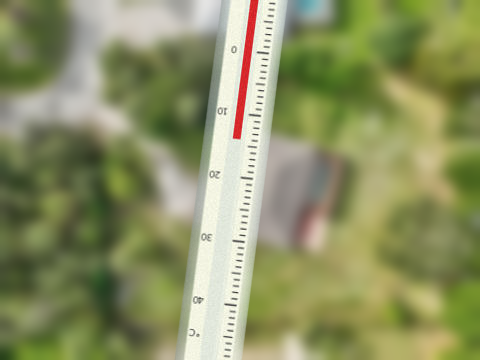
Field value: value=14 unit=°C
